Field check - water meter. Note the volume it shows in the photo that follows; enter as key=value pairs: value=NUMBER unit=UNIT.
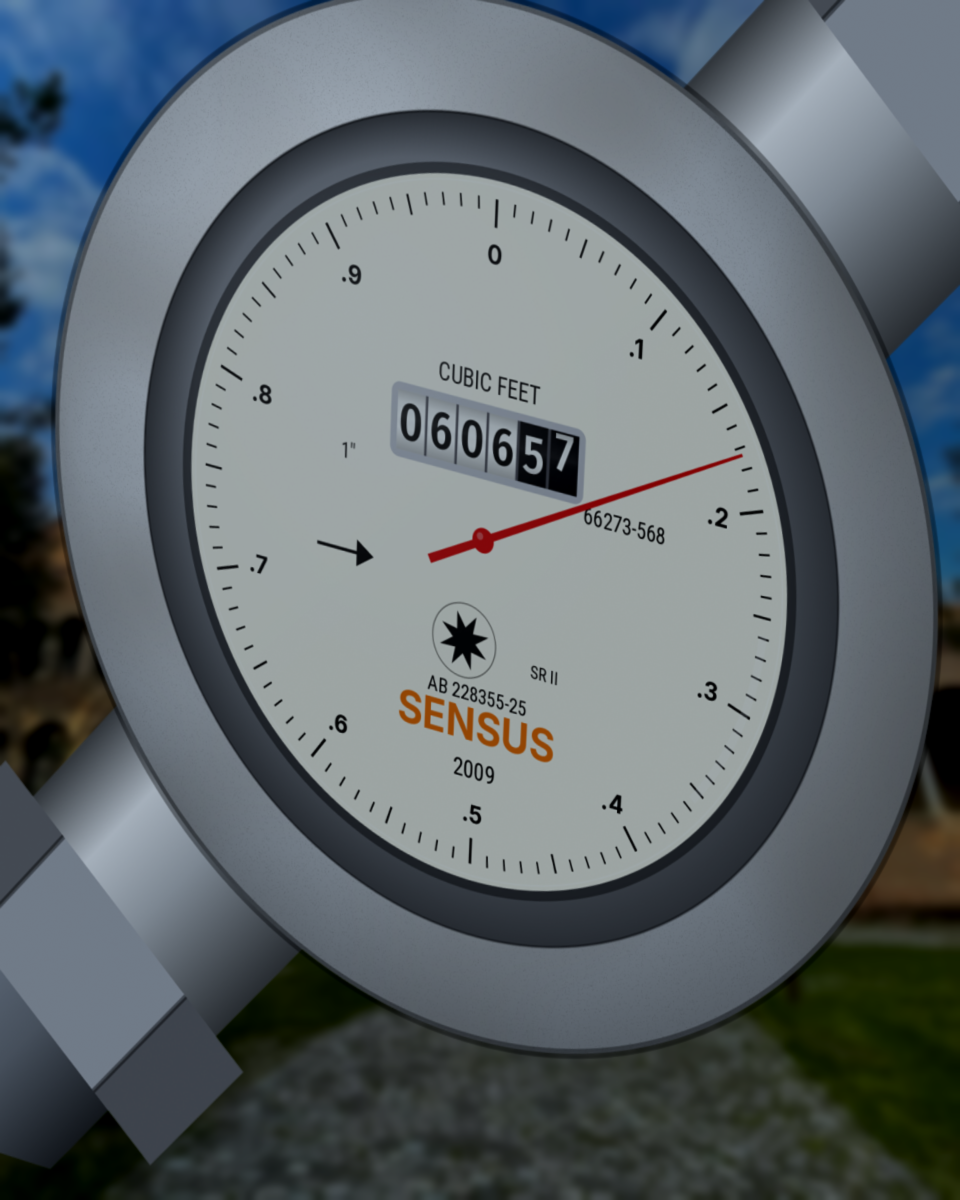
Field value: value=60657.17 unit=ft³
